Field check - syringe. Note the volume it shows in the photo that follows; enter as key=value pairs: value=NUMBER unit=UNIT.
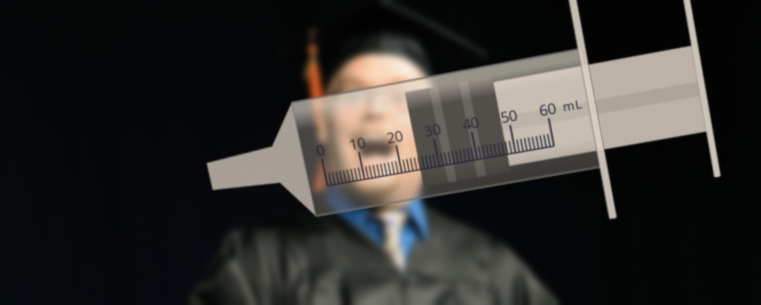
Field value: value=25 unit=mL
